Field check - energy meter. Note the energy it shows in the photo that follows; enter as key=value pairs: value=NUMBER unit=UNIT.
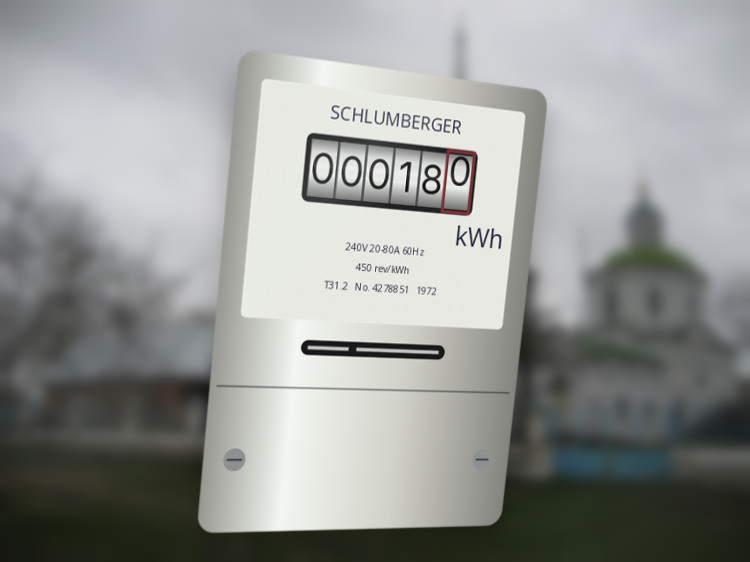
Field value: value=18.0 unit=kWh
